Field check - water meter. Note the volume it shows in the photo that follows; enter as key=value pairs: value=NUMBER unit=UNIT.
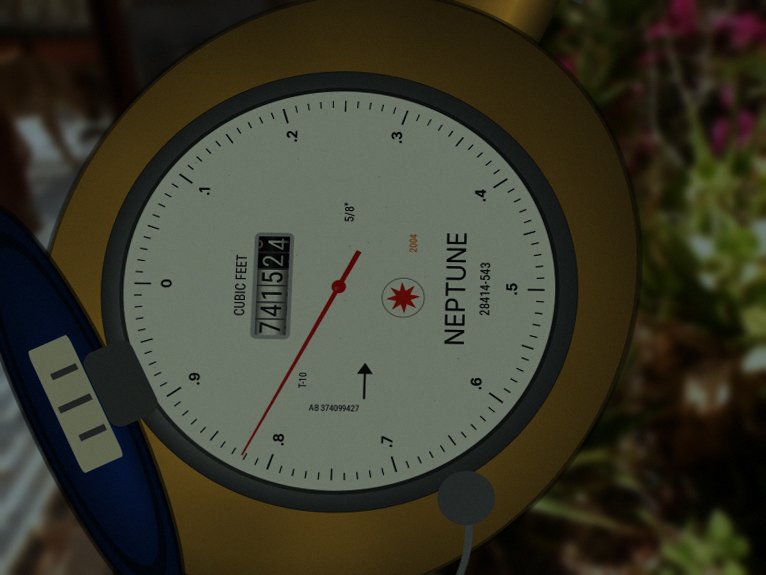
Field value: value=741523.82 unit=ft³
